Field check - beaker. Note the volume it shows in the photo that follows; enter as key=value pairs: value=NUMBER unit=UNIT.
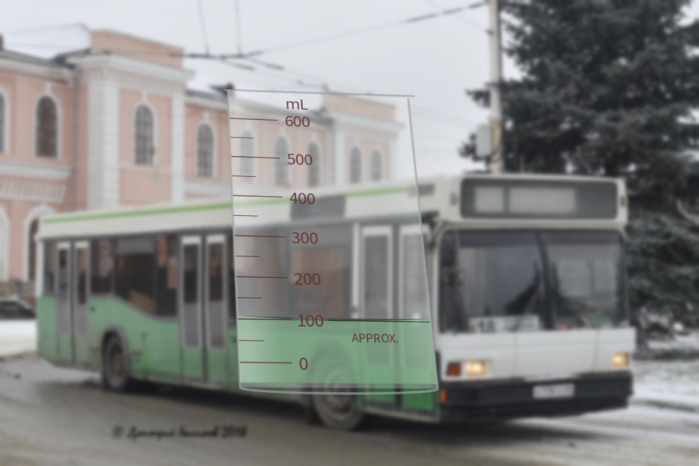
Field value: value=100 unit=mL
